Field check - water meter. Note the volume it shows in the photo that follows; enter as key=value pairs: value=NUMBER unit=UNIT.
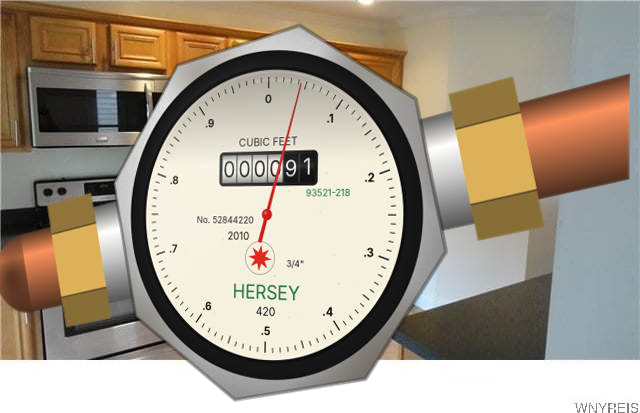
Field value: value=91.04 unit=ft³
